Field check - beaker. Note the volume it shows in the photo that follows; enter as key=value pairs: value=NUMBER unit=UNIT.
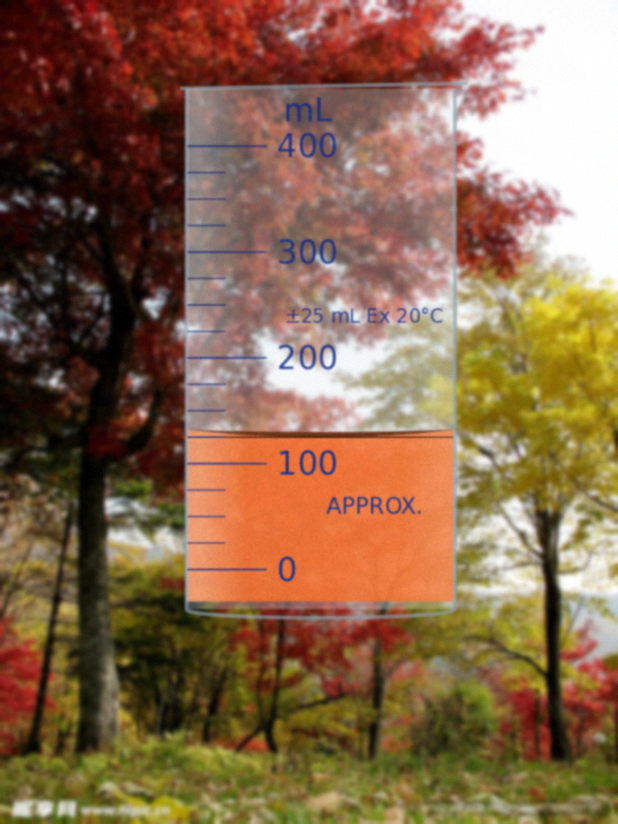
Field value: value=125 unit=mL
